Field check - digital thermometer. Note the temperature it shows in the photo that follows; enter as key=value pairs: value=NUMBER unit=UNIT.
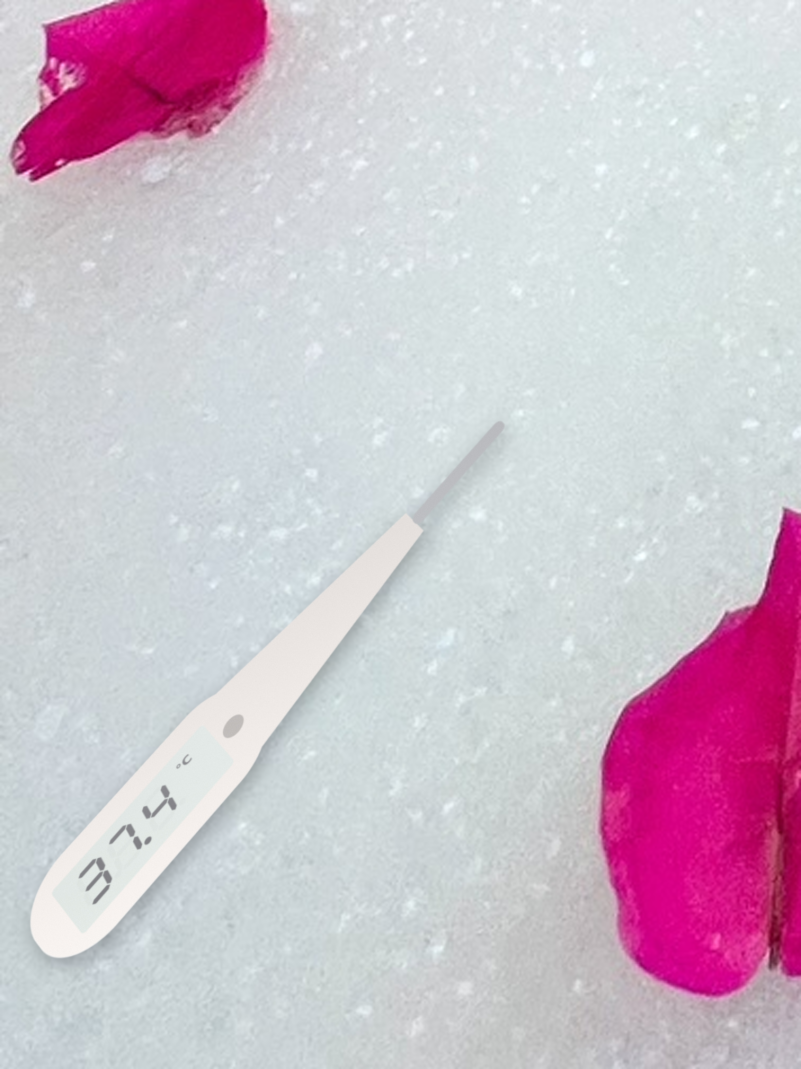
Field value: value=37.4 unit=°C
